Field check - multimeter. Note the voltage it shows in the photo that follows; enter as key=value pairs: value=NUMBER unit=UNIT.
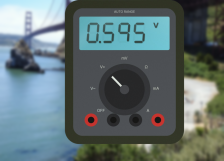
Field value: value=0.595 unit=V
